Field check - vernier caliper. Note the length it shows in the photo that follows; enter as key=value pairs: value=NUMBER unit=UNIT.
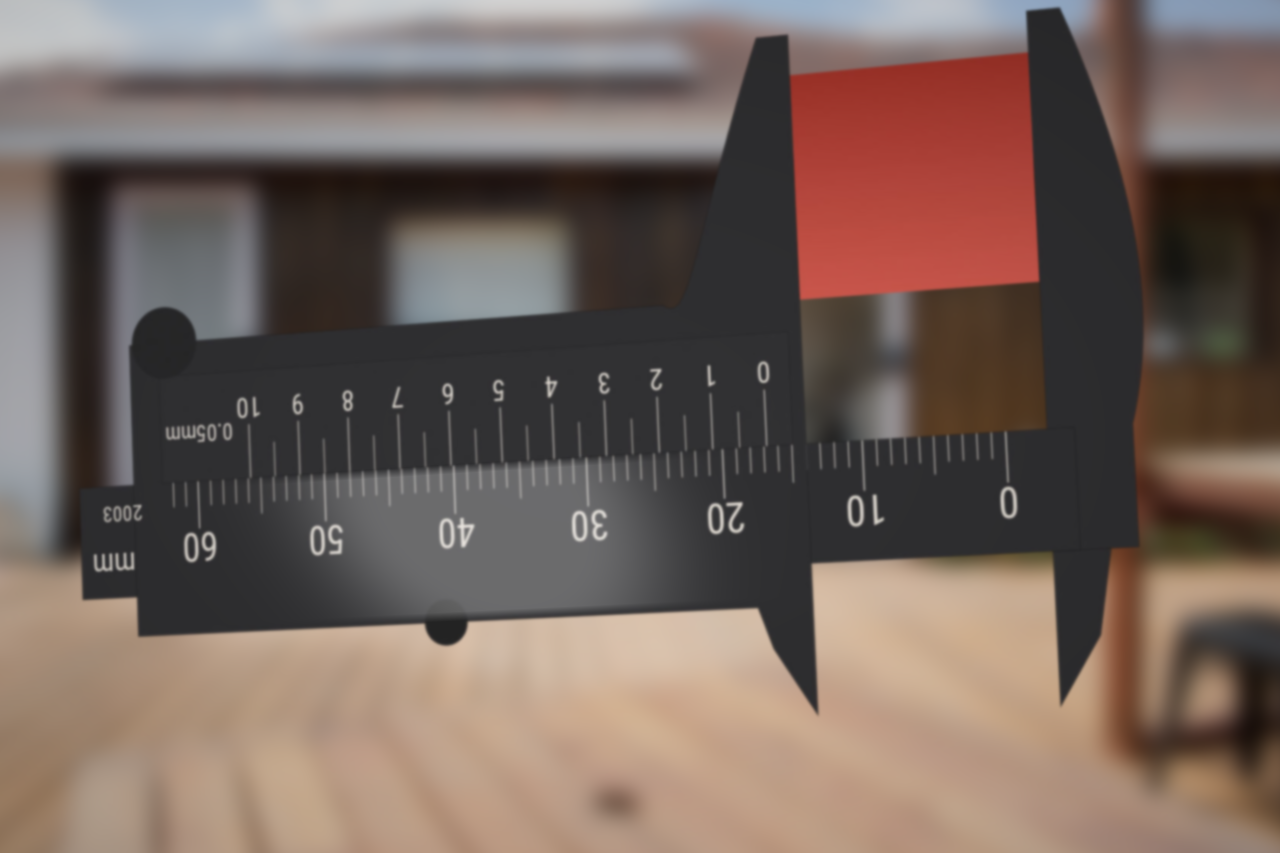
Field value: value=16.8 unit=mm
